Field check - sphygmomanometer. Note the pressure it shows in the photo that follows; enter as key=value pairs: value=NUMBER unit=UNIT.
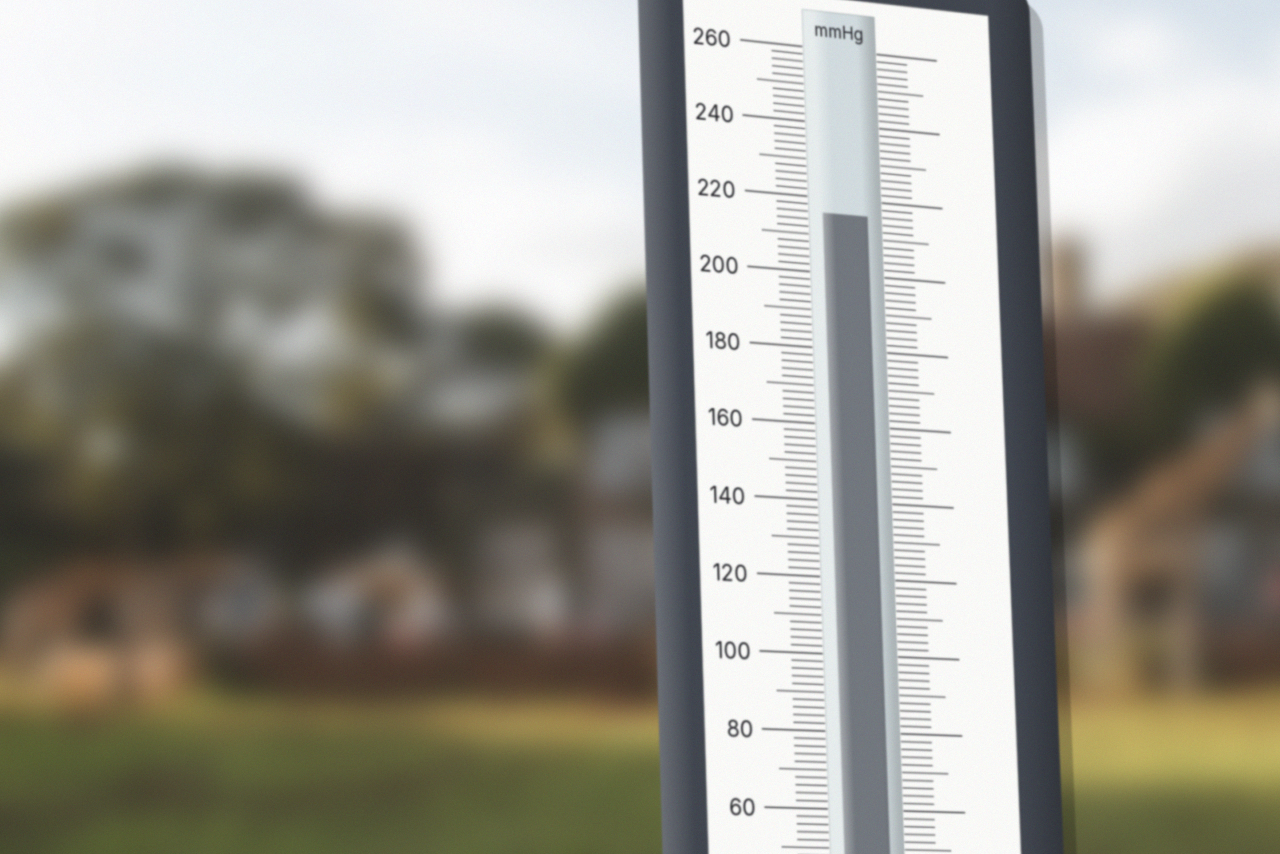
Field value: value=216 unit=mmHg
